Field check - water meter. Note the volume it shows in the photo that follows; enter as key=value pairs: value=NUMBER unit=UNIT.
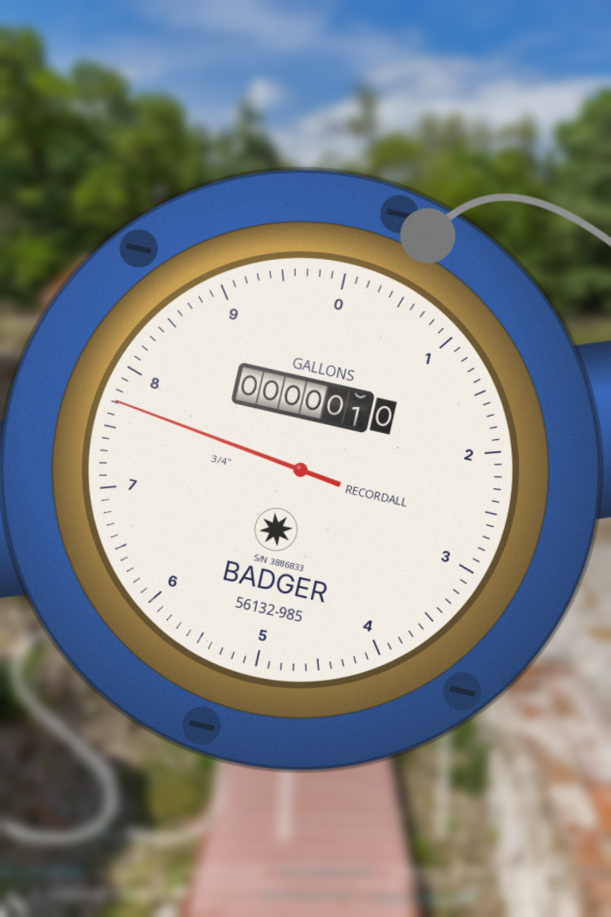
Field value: value=7.7 unit=gal
